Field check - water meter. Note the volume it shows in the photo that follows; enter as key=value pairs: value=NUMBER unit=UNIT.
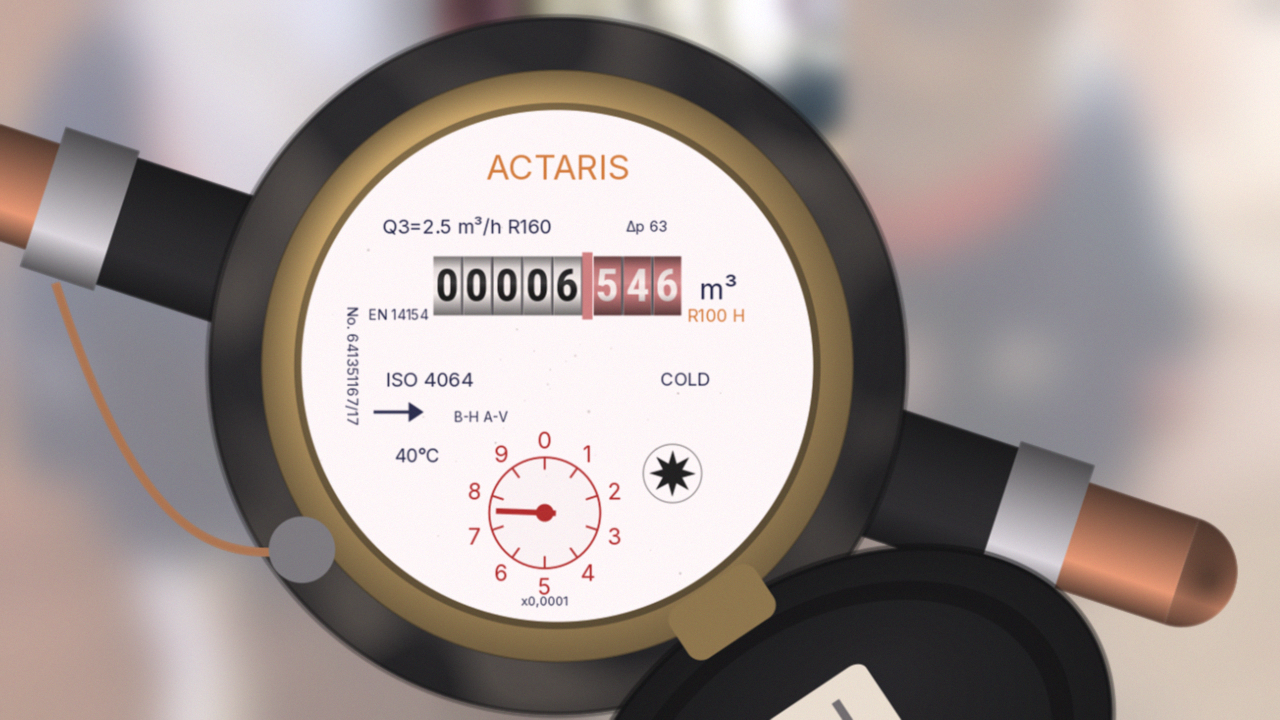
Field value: value=6.5467 unit=m³
